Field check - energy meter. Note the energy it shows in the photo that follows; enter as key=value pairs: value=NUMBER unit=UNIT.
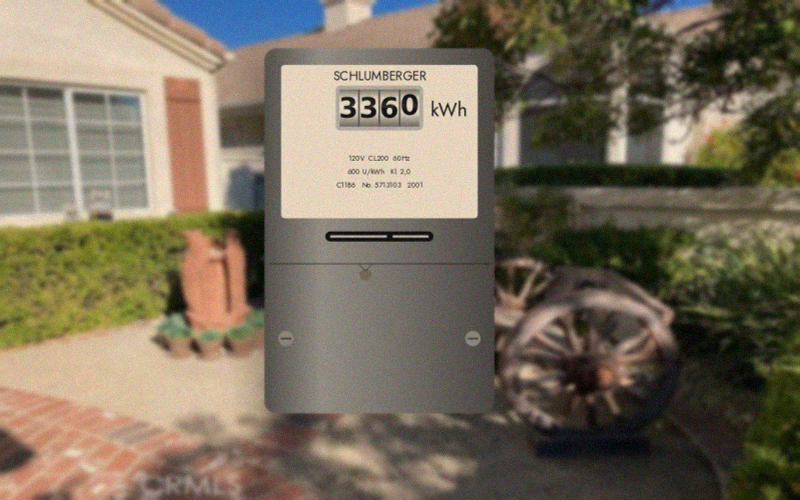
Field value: value=3360 unit=kWh
